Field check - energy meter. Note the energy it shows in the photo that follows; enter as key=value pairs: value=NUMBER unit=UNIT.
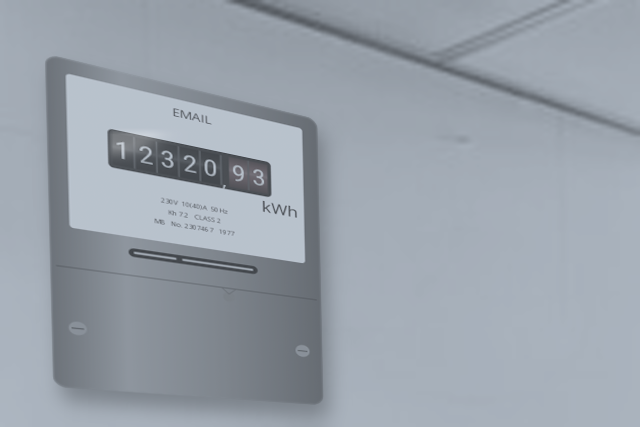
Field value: value=12320.93 unit=kWh
